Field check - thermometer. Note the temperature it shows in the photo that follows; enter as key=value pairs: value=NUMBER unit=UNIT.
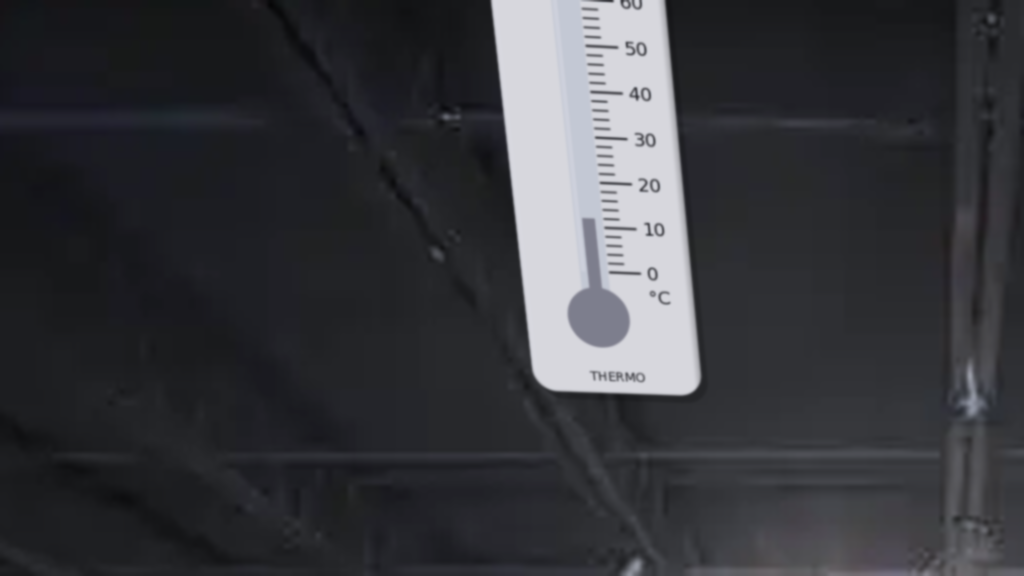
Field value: value=12 unit=°C
